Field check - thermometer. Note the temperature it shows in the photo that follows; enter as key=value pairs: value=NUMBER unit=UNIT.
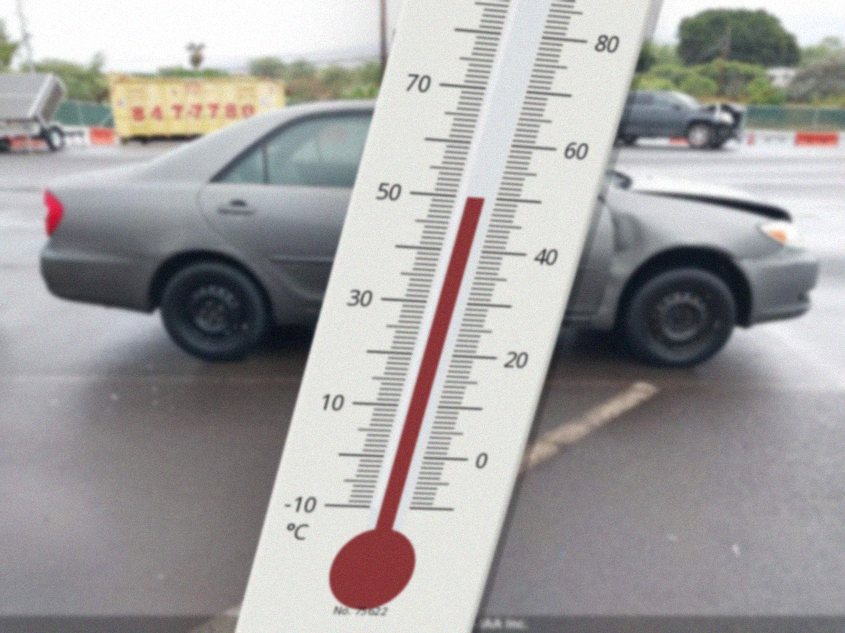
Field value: value=50 unit=°C
